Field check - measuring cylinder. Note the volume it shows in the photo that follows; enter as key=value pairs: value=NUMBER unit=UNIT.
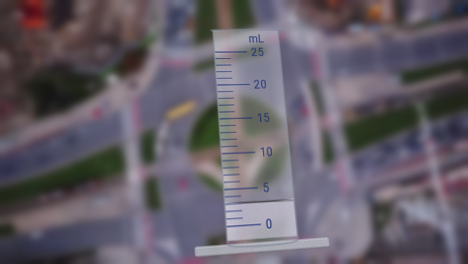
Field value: value=3 unit=mL
